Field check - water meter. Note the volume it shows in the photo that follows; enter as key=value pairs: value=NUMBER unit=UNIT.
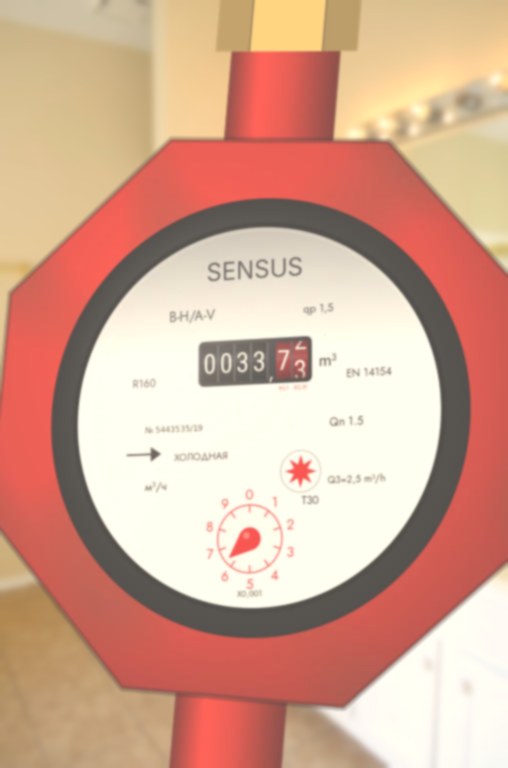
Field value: value=33.726 unit=m³
